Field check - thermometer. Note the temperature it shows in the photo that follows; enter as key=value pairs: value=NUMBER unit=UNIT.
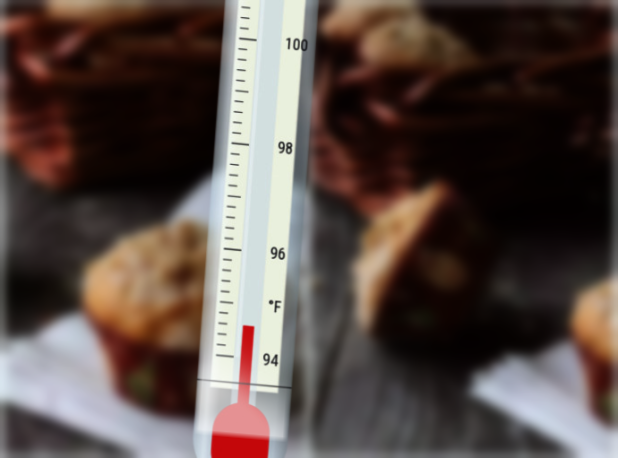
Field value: value=94.6 unit=°F
